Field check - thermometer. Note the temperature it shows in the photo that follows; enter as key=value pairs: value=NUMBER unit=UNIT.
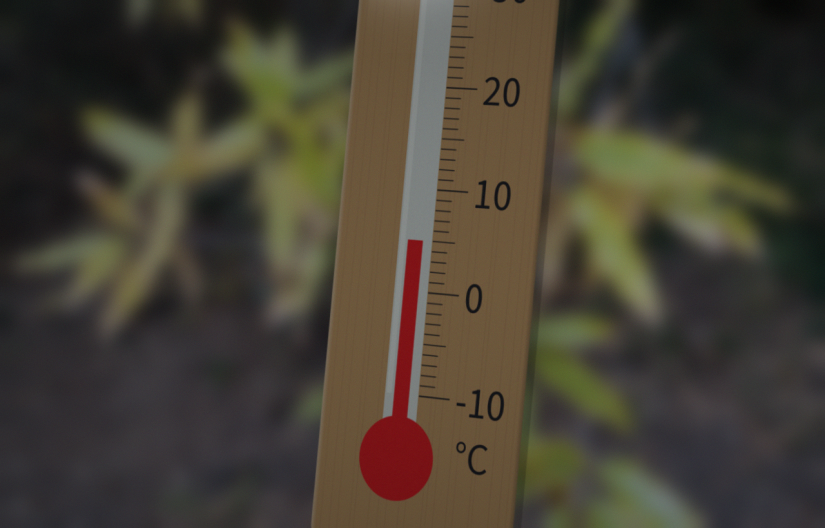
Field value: value=5 unit=°C
